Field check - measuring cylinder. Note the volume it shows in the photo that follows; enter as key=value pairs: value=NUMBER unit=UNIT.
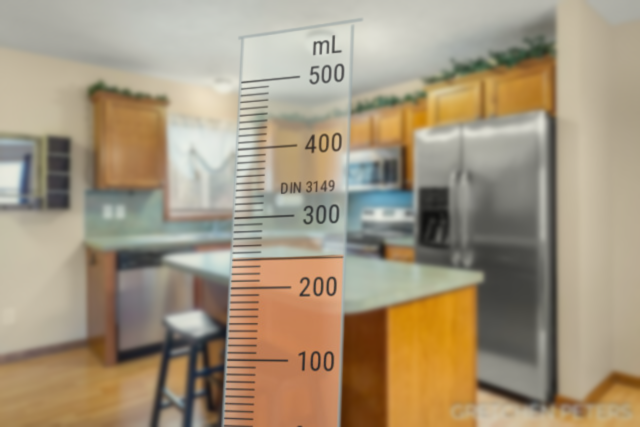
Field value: value=240 unit=mL
